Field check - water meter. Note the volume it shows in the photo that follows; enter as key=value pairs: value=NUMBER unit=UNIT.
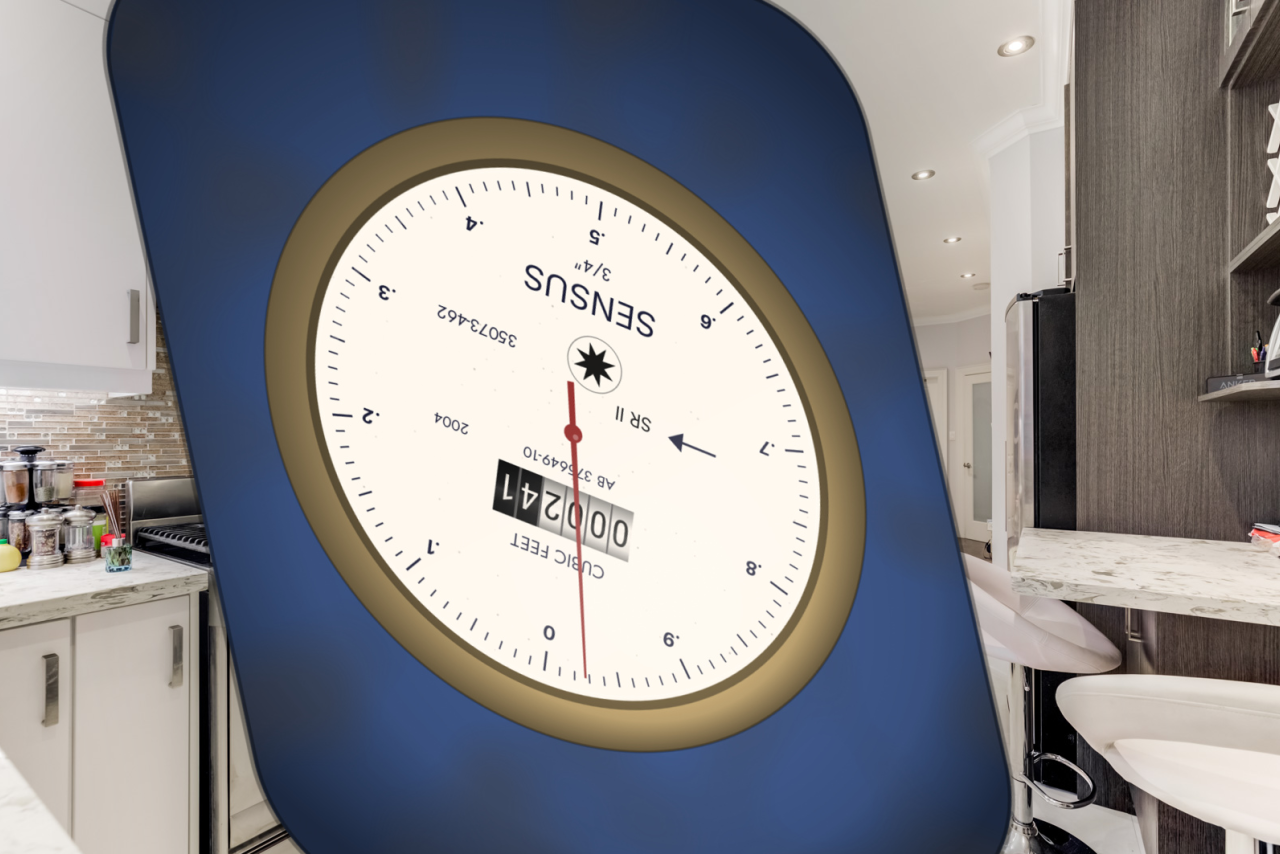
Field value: value=240.97 unit=ft³
